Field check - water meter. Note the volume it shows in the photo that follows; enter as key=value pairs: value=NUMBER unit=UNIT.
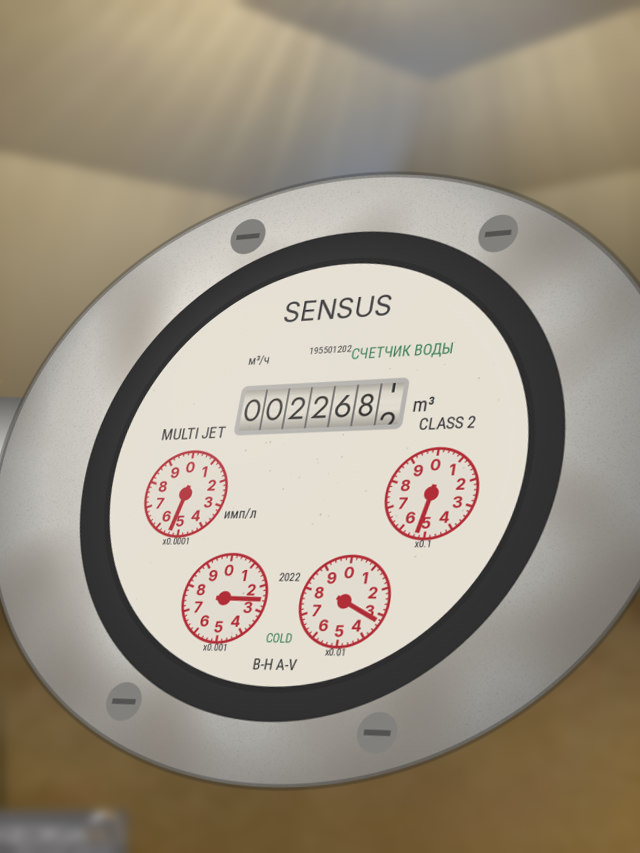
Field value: value=22681.5325 unit=m³
